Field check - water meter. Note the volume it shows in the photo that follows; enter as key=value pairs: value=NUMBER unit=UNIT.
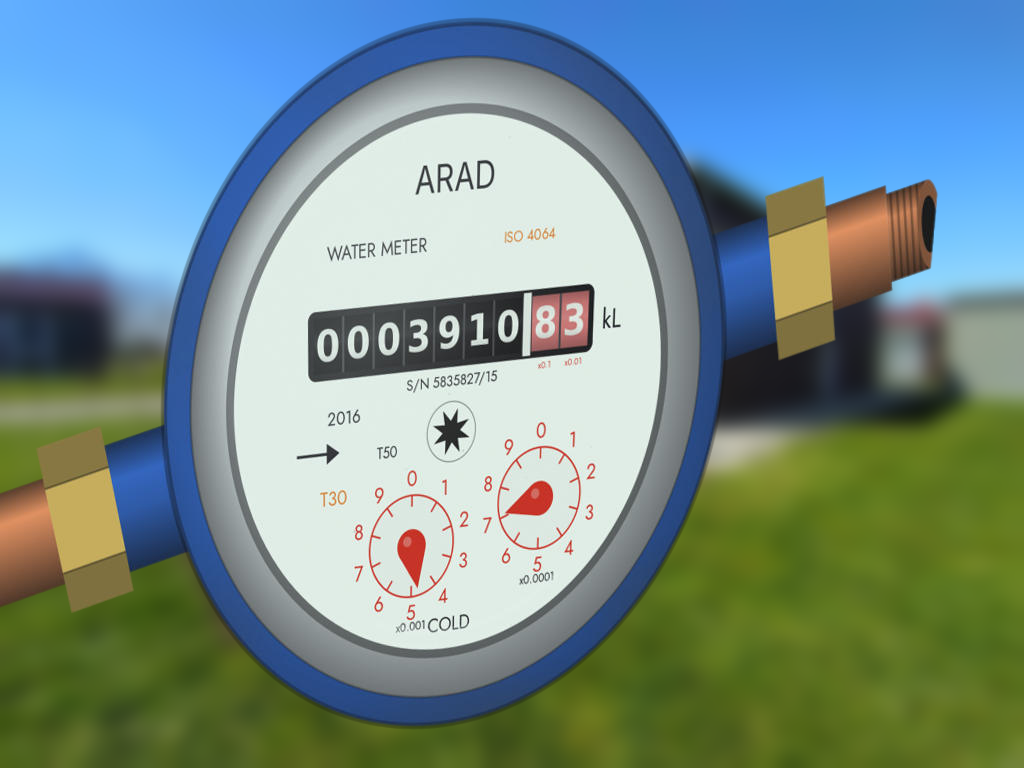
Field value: value=3910.8347 unit=kL
